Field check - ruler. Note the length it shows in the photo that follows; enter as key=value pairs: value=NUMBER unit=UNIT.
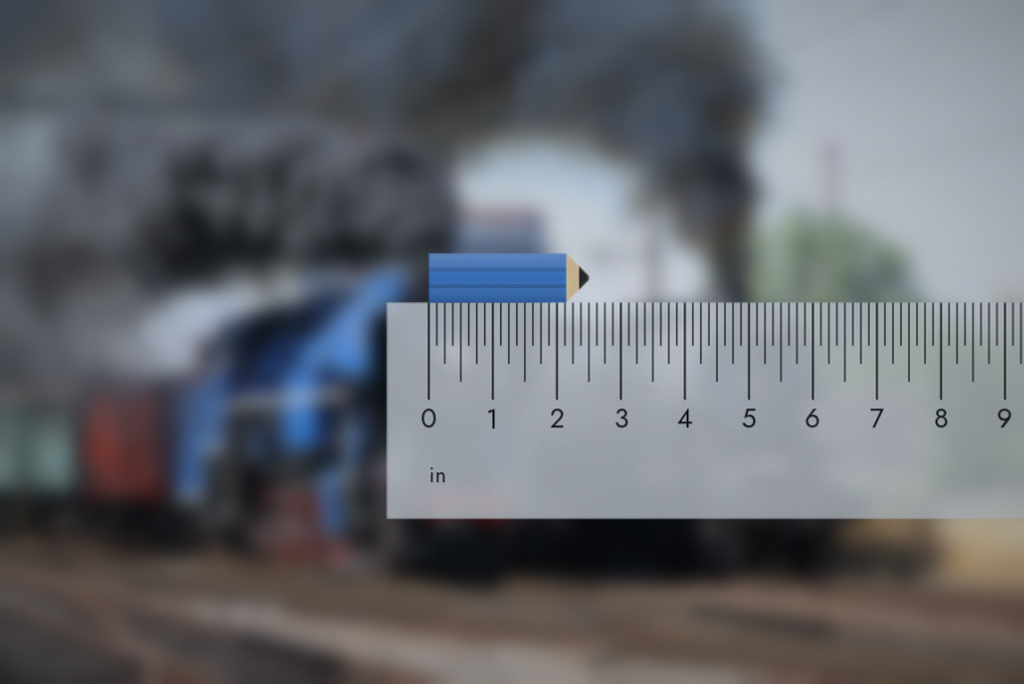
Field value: value=2.5 unit=in
